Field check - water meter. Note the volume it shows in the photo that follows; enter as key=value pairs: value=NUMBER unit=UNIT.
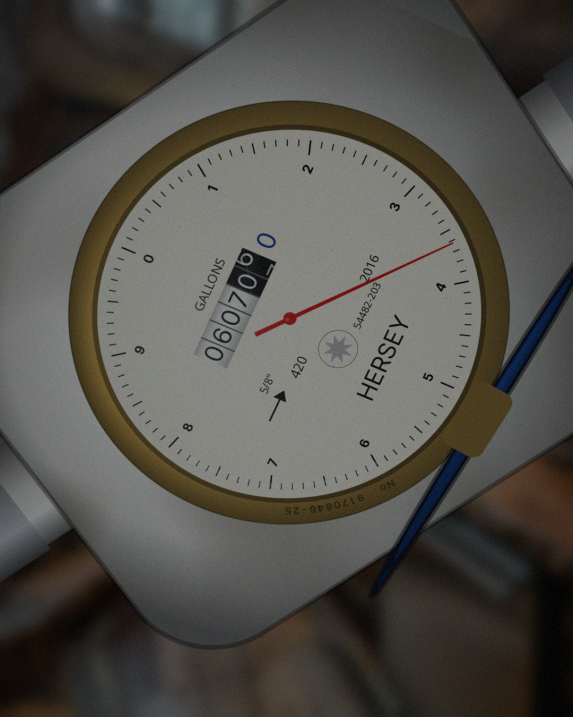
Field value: value=607063.6 unit=gal
